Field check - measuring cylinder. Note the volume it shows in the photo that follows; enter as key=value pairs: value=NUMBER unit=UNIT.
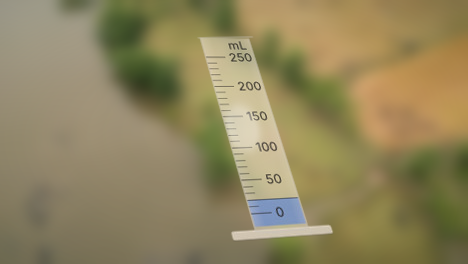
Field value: value=20 unit=mL
